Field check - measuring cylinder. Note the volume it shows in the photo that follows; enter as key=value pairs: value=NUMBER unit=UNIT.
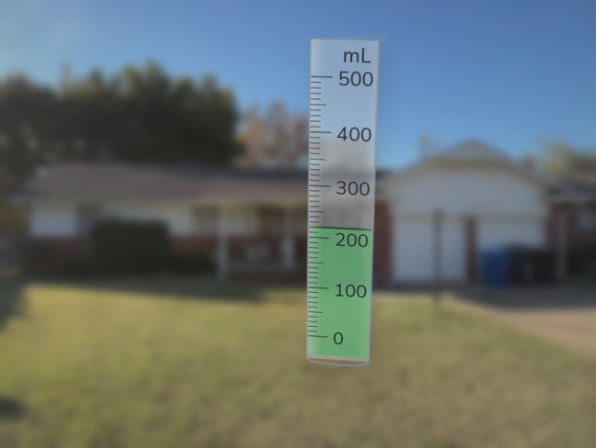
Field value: value=220 unit=mL
